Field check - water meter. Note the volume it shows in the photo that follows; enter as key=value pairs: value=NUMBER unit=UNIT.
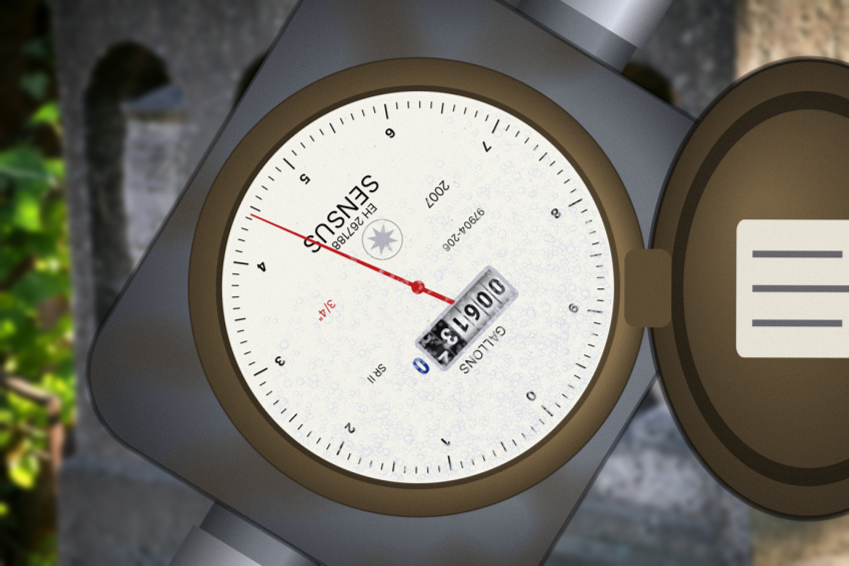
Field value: value=61324.4 unit=gal
